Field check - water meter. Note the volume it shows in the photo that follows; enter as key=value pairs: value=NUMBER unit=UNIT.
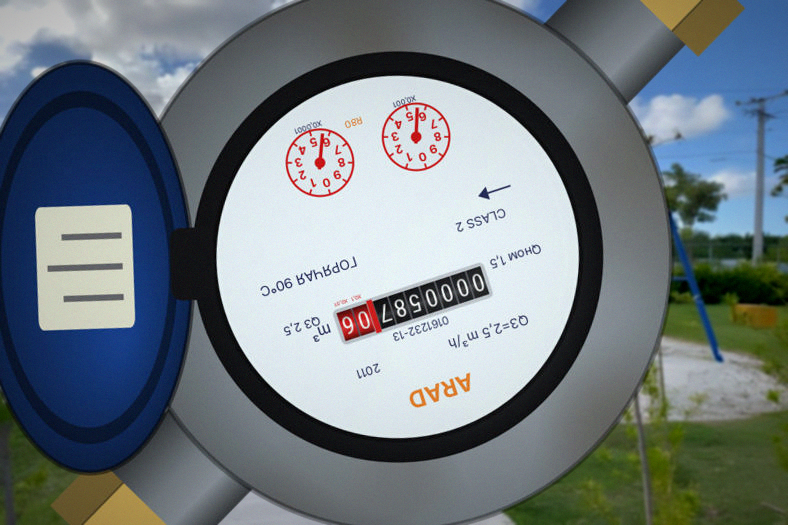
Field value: value=587.0655 unit=m³
